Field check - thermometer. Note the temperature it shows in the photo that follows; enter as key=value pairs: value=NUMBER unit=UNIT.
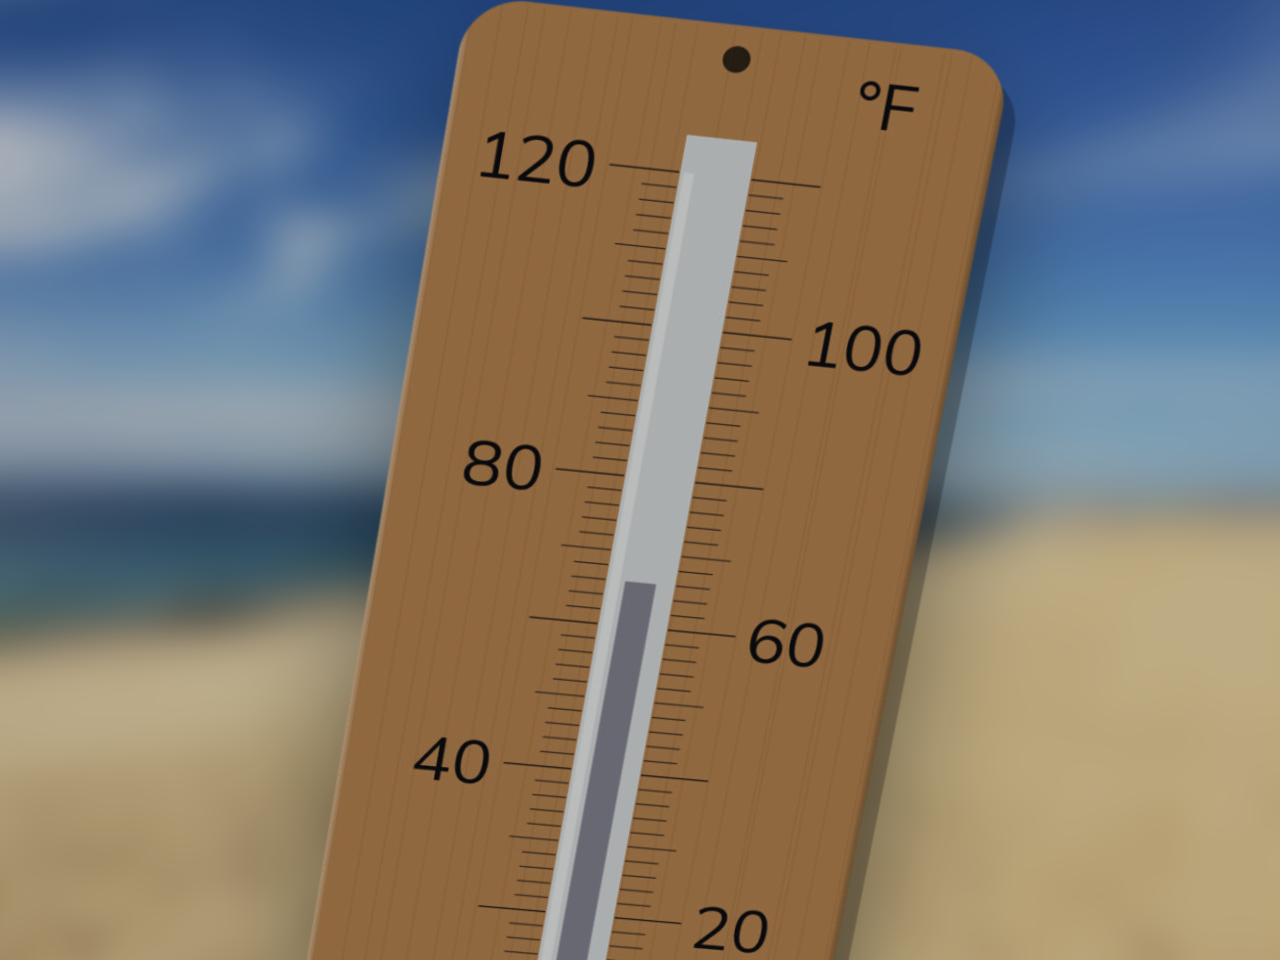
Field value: value=66 unit=°F
